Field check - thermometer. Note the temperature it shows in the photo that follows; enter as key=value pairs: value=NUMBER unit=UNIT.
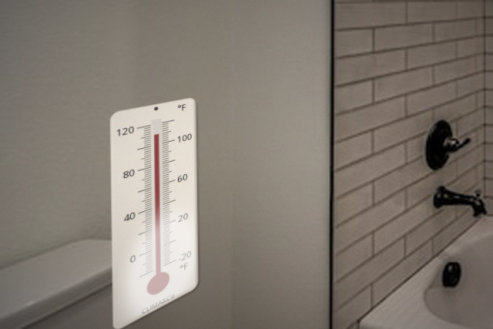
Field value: value=110 unit=°F
